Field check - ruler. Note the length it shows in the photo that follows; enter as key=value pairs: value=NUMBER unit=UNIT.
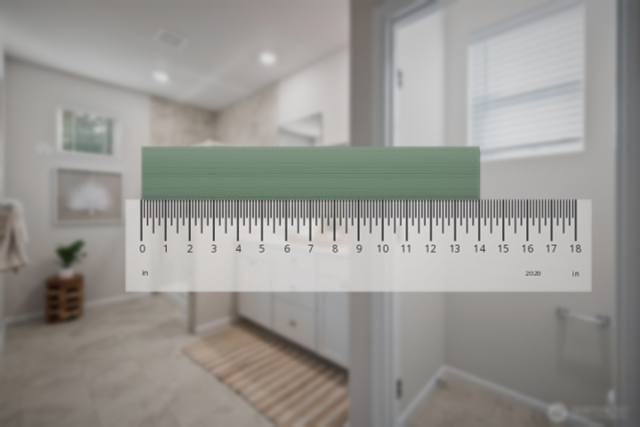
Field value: value=14 unit=in
